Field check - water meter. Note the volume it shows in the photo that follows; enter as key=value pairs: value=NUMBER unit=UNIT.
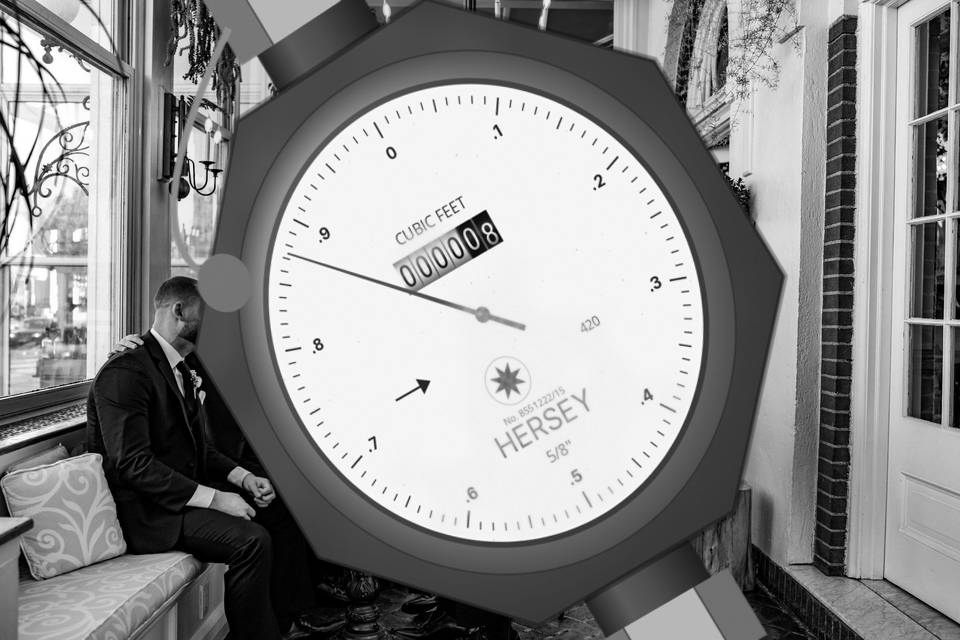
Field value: value=7.87 unit=ft³
